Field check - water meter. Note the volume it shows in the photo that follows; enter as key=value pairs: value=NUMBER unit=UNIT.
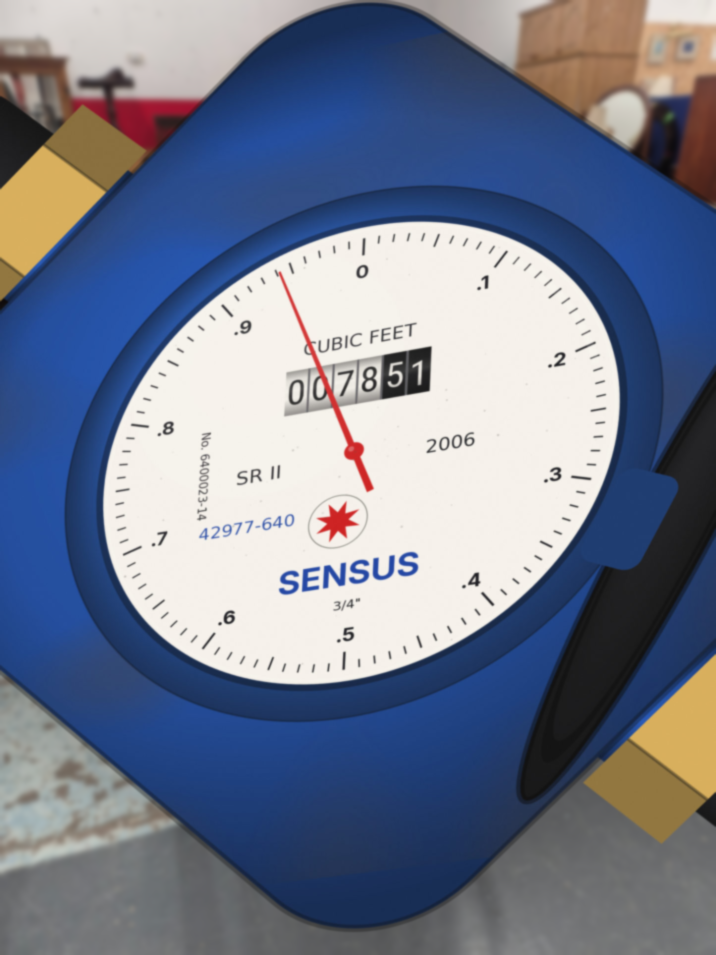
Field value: value=7850.94 unit=ft³
